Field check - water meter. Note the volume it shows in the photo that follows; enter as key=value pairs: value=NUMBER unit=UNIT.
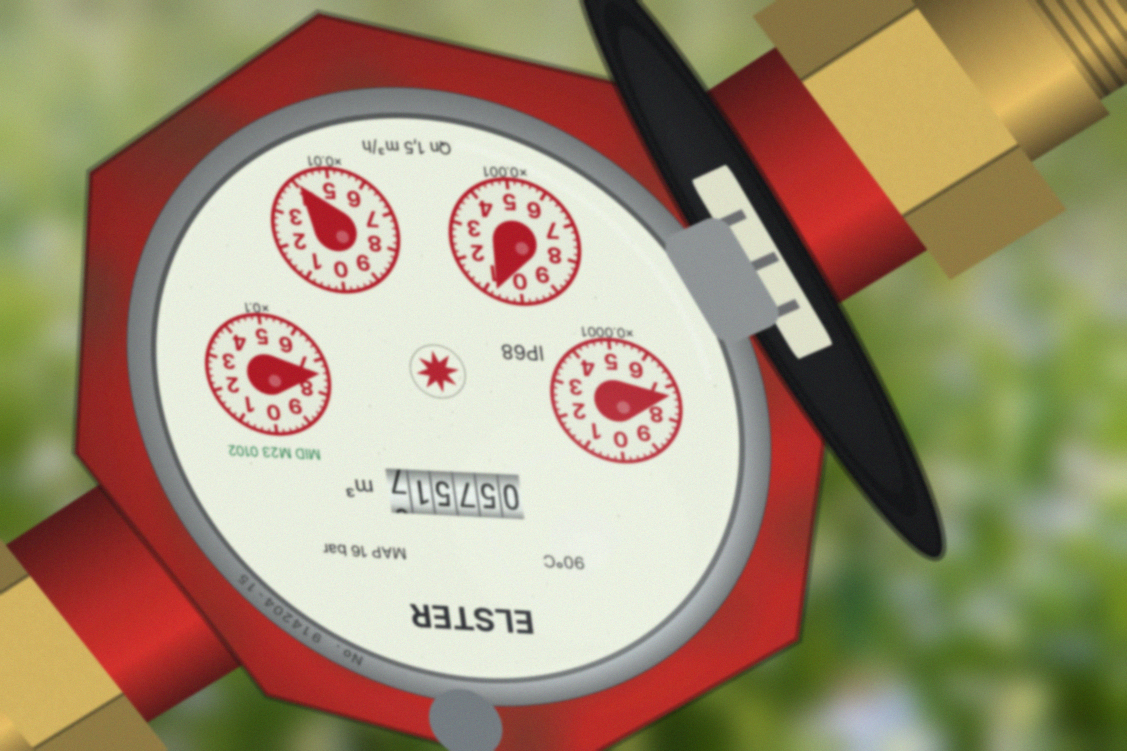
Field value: value=57516.7407 unit=m³
